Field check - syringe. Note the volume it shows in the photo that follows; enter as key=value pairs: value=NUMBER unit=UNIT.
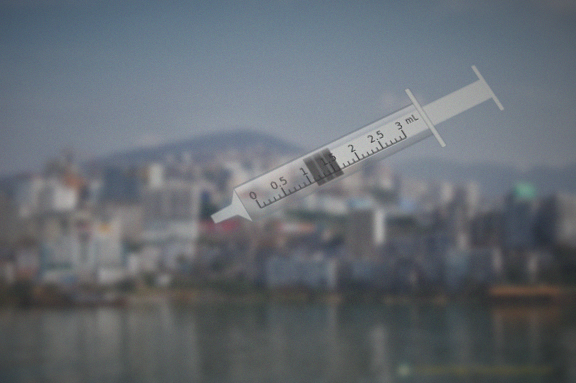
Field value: value=1.1 unit=mL
